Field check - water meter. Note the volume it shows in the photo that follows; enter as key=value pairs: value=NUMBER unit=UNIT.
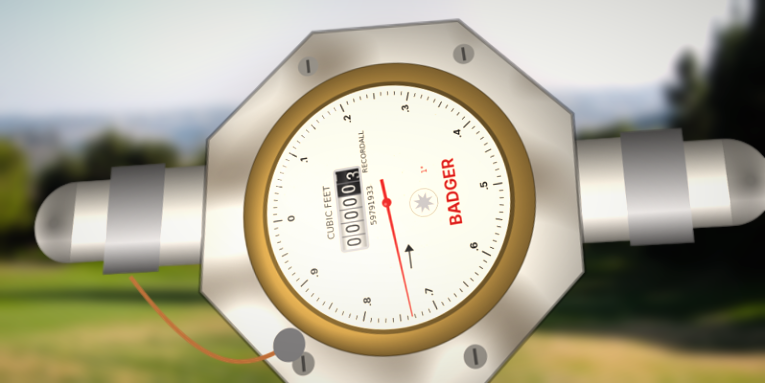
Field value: value=2.73 unit=ft³
